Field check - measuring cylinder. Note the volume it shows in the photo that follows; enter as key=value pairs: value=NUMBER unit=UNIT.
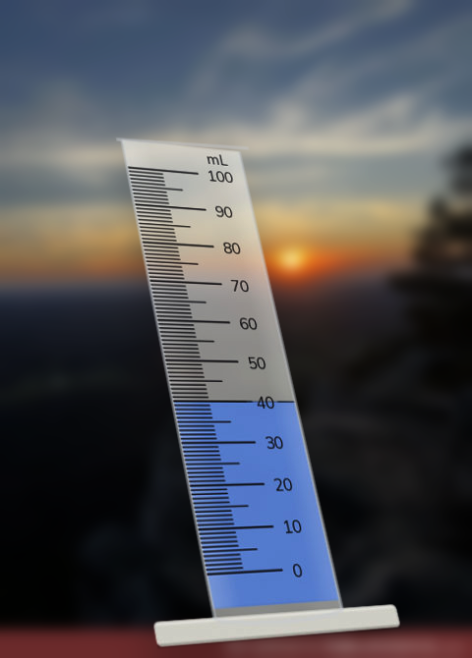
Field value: value=40 unit=mL
